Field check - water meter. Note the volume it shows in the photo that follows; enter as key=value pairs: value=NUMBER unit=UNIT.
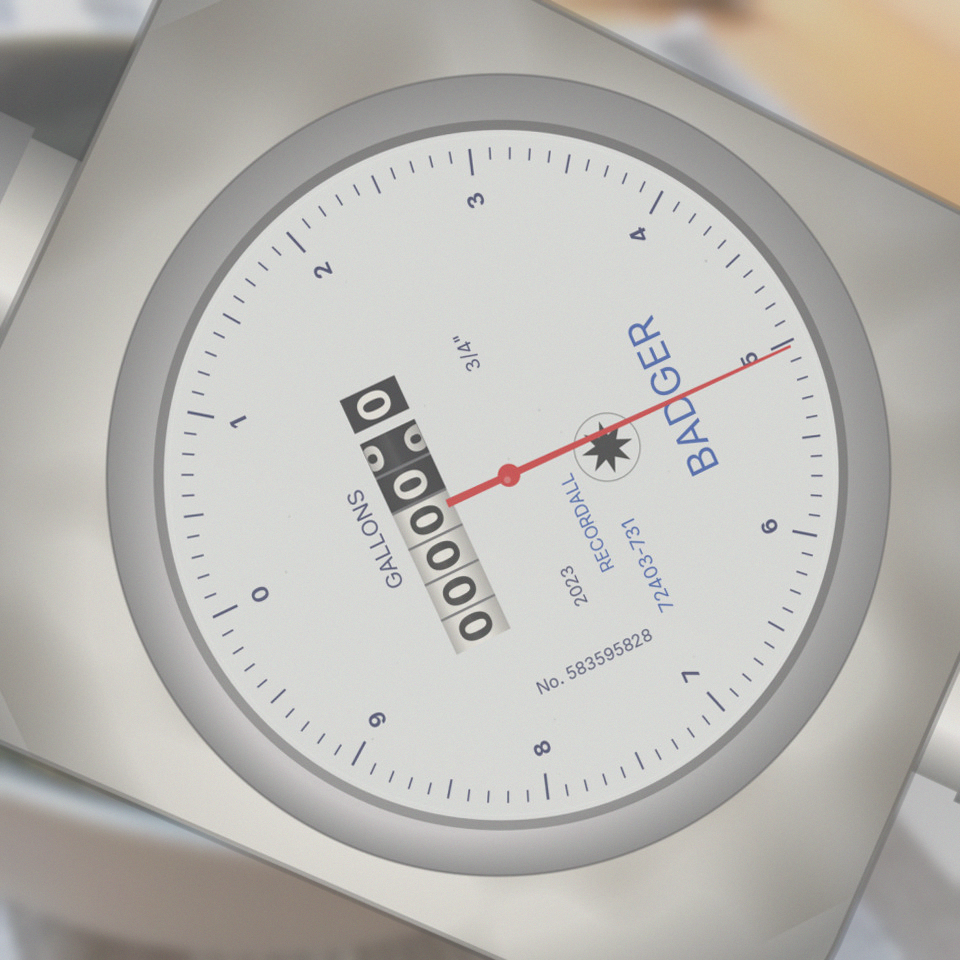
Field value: value=85.0 unit=gal
